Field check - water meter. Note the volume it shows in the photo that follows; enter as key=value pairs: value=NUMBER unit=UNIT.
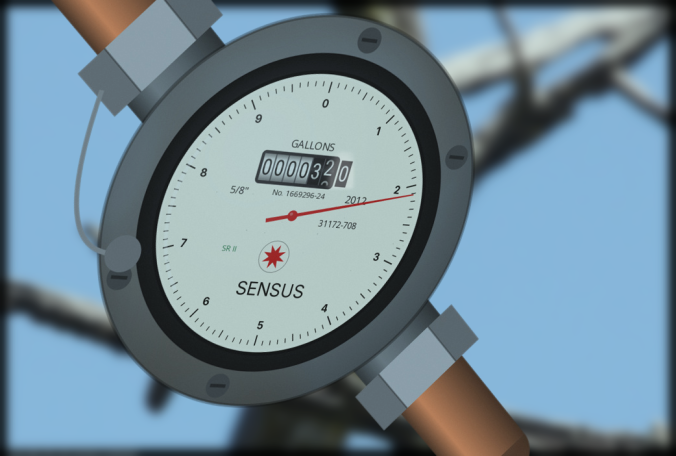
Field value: value=322.1 unit=gal
